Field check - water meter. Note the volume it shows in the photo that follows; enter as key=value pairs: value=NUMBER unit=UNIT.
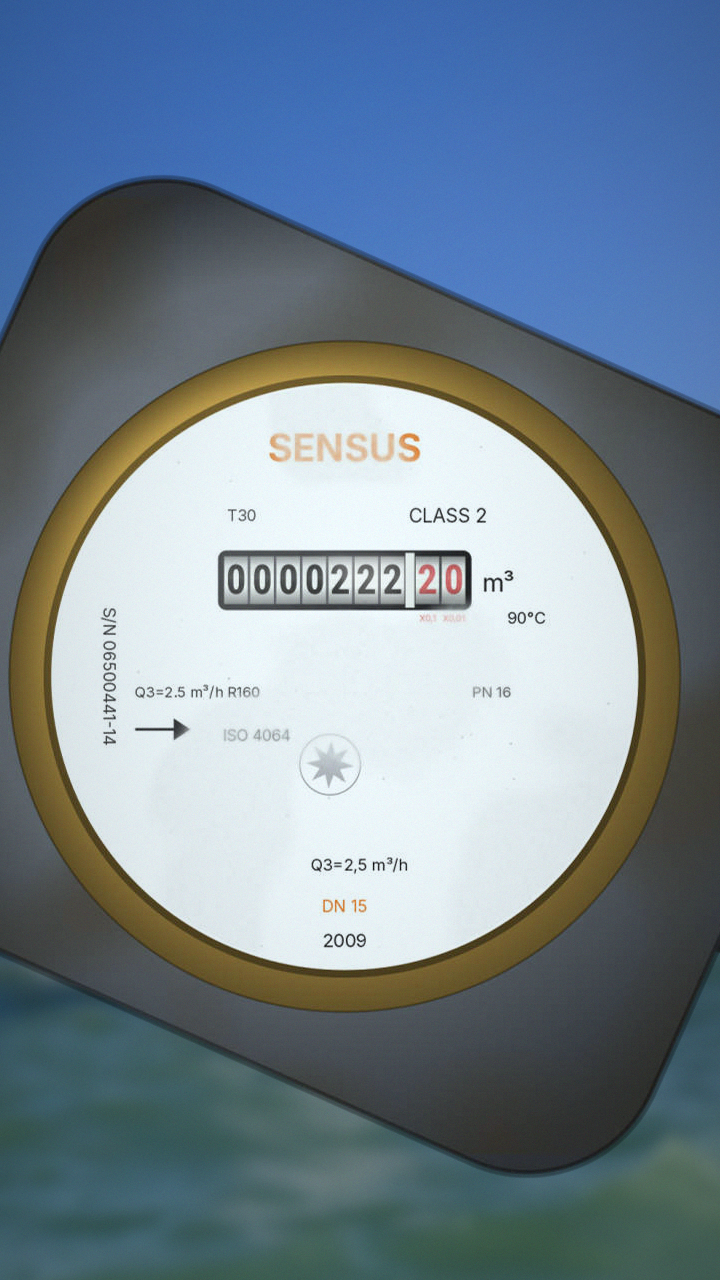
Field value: value=222.20 unit=m³
